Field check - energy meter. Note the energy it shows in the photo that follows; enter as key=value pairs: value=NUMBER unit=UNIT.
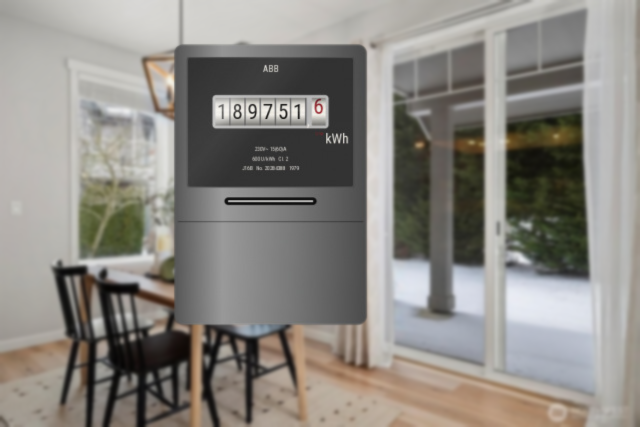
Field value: value=189751.6 unit=kWh
